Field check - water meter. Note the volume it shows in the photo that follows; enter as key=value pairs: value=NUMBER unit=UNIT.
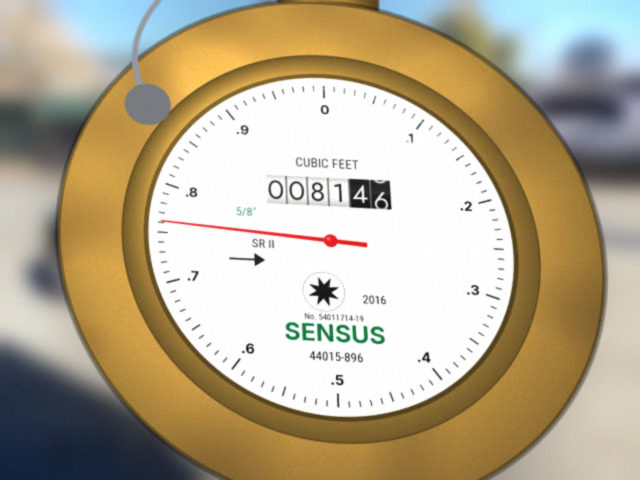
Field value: value=8145.76 unit=ft³
